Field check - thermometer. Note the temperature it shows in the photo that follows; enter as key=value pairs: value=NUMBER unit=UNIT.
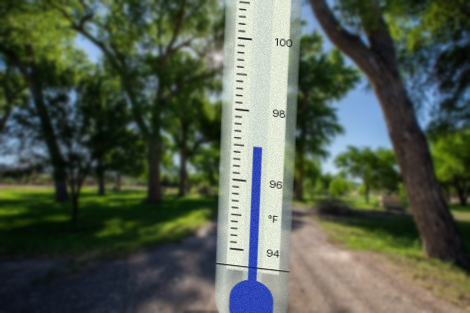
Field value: value=97 unit=°F
